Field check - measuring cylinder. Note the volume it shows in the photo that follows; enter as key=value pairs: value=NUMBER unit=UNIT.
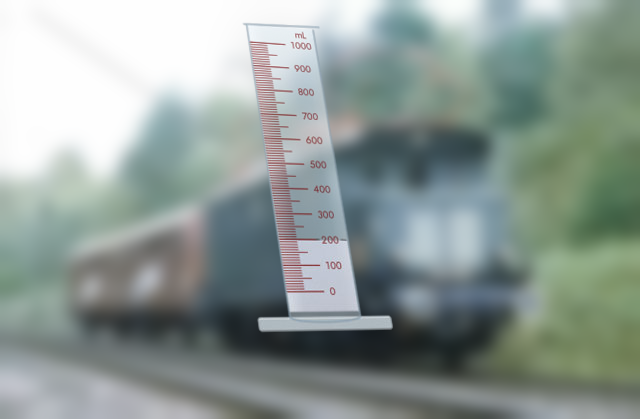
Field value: value=200 unit=mL
